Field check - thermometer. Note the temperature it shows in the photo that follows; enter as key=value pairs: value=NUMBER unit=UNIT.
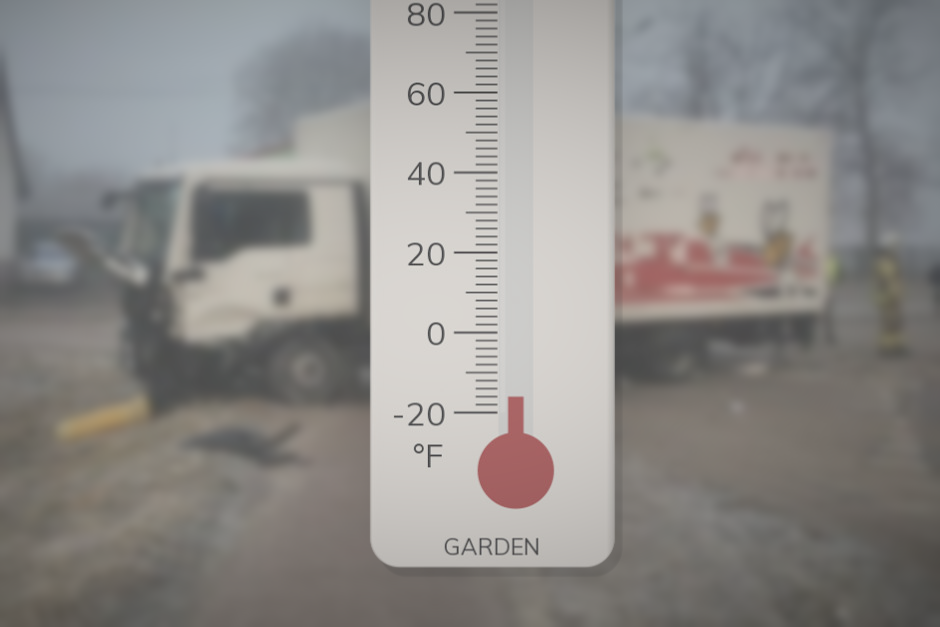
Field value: value=-16 unit=°F
